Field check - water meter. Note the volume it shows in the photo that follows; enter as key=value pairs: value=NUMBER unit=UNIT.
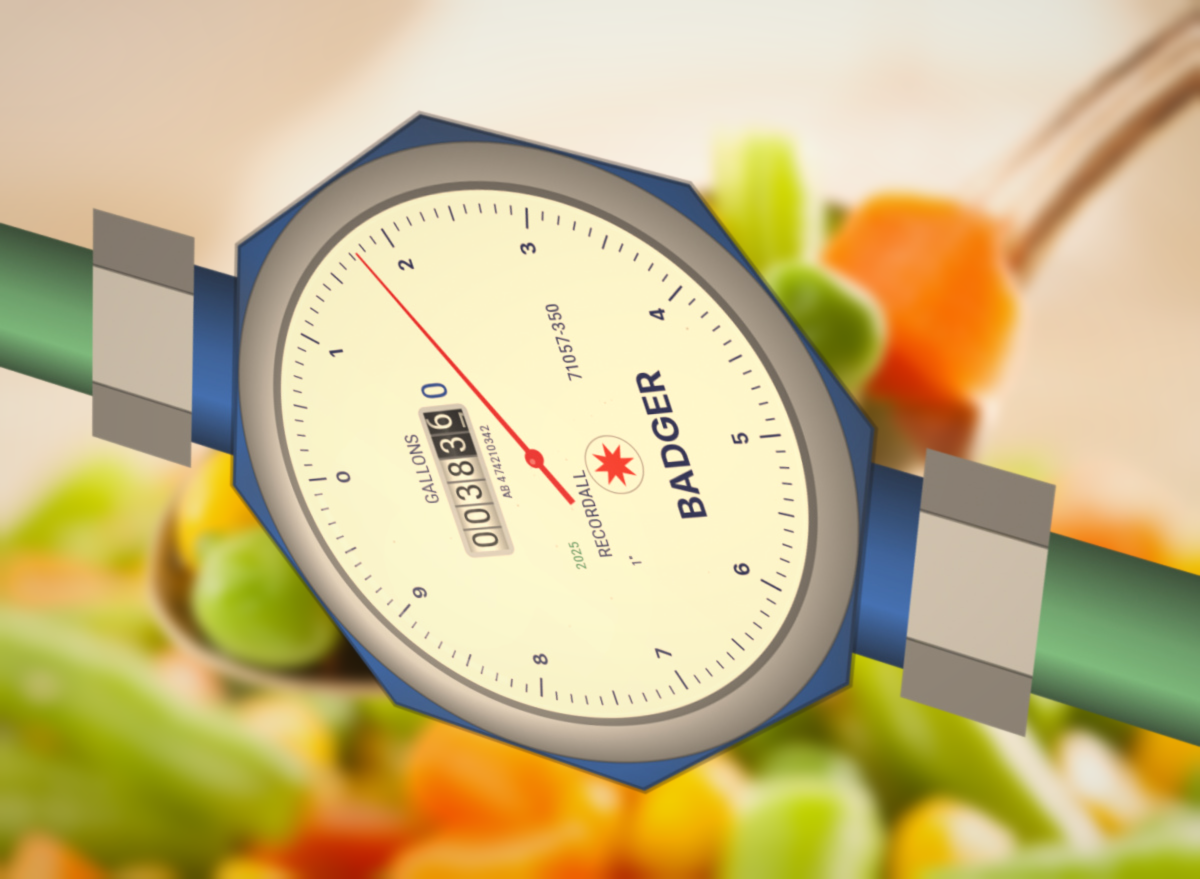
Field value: value=38361.7 unit=gal
